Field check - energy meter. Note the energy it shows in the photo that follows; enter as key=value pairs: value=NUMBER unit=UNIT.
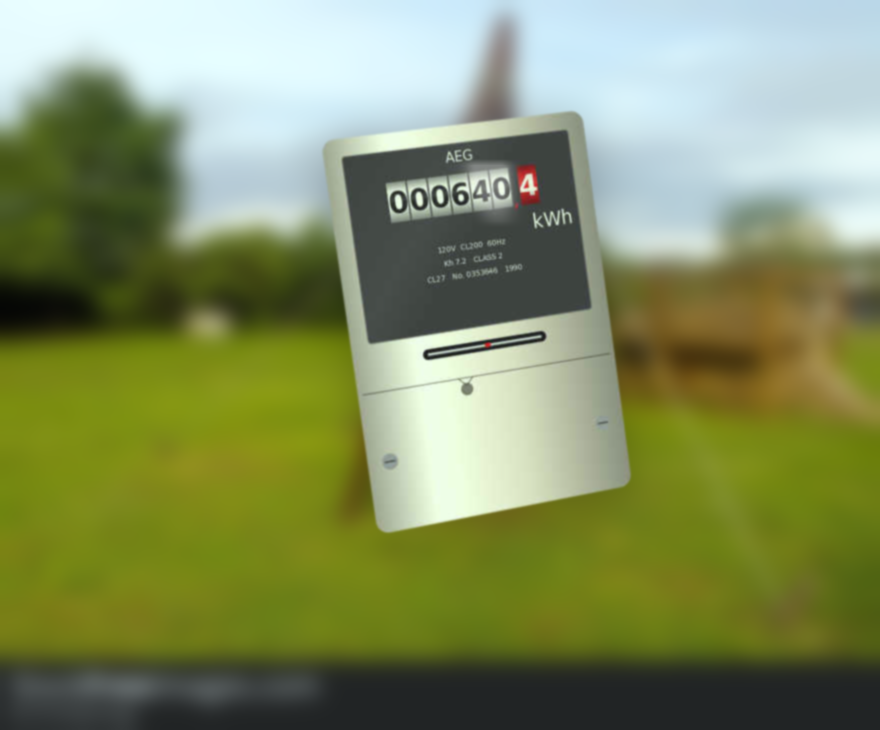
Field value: value=640.4 unit=kWh
